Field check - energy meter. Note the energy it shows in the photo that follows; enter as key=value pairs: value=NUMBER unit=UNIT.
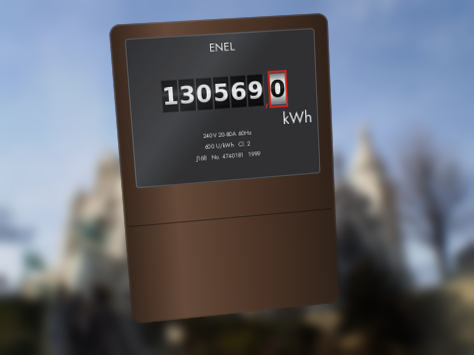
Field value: value=130569.0 unit=kWh
